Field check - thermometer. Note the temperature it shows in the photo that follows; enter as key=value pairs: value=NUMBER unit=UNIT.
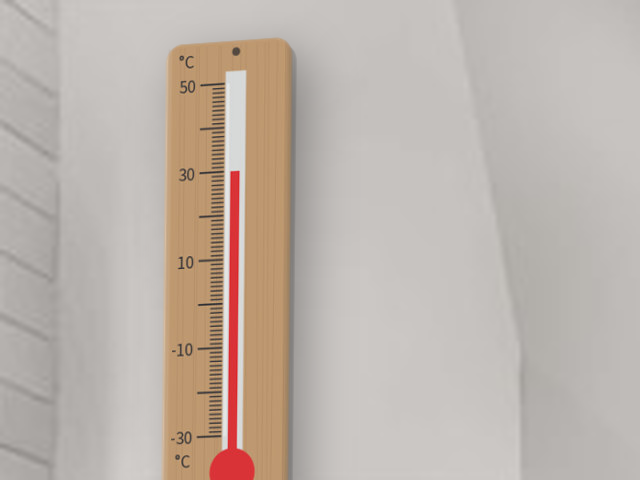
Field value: value=30 unit=°C
